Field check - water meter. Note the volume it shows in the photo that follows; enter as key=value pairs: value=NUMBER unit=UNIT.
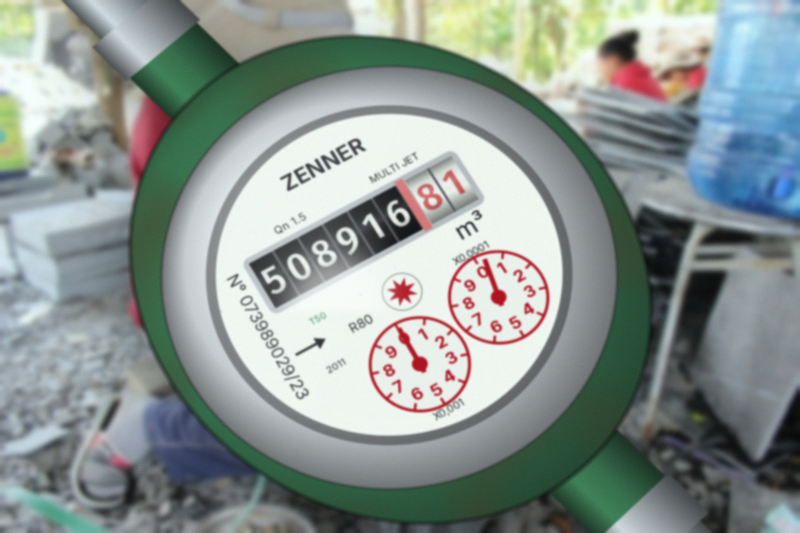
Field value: value=508916.8100 unit=m³
